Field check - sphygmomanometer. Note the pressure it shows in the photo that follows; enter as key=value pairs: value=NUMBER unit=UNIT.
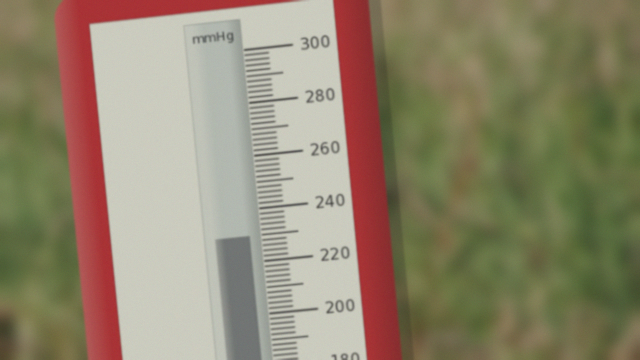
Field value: value=230 unit=mmHg
